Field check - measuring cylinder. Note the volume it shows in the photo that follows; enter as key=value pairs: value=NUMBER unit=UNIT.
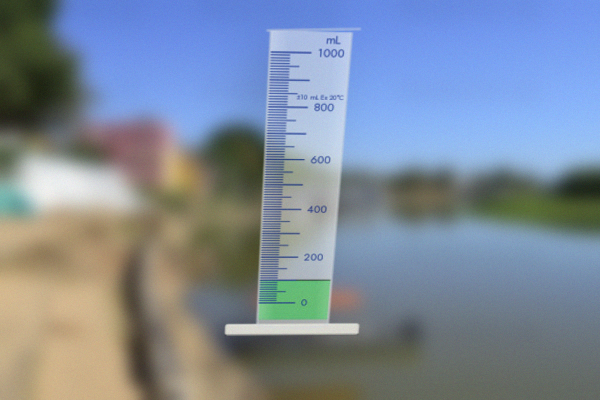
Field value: value=100 unit=mL
